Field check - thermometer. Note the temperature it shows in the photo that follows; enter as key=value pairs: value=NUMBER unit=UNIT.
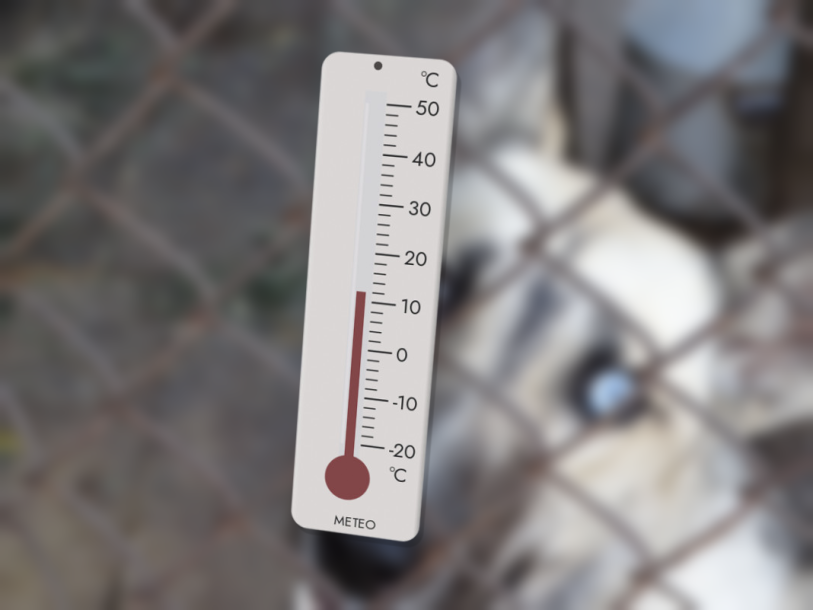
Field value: value=12 unit=°C
